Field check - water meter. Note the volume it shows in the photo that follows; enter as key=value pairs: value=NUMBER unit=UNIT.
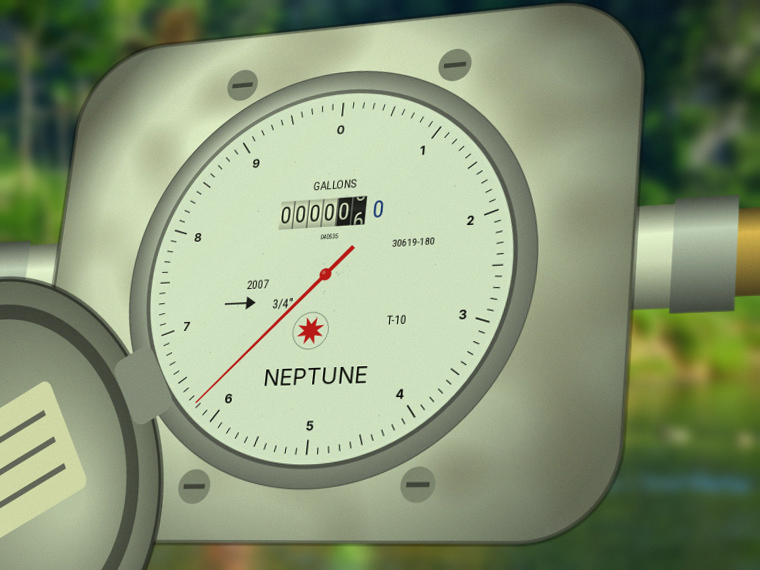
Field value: value=56.2 unit=gal
